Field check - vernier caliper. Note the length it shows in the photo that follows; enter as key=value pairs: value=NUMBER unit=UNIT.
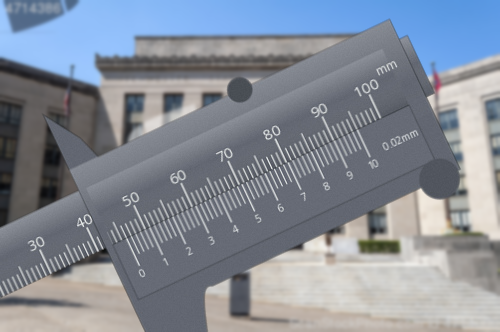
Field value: value=46.0 unit=mm
